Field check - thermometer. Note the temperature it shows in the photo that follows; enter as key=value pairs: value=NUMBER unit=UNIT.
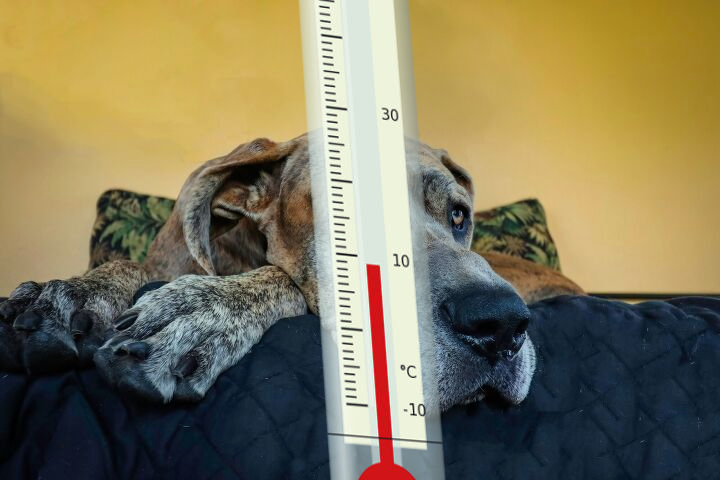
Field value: value=9 unit=°C
